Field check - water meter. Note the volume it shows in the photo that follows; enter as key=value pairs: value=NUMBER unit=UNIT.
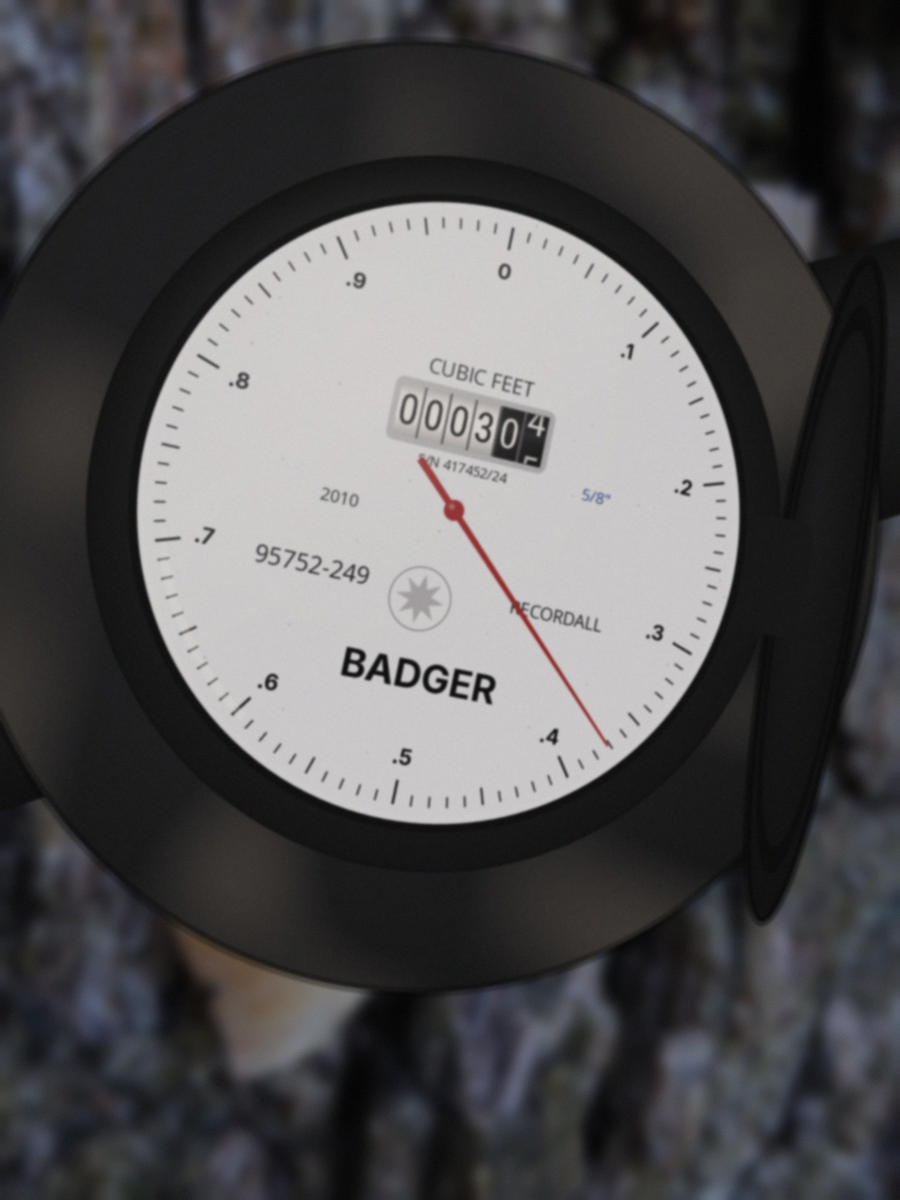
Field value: value=304.37 unit=ft³
